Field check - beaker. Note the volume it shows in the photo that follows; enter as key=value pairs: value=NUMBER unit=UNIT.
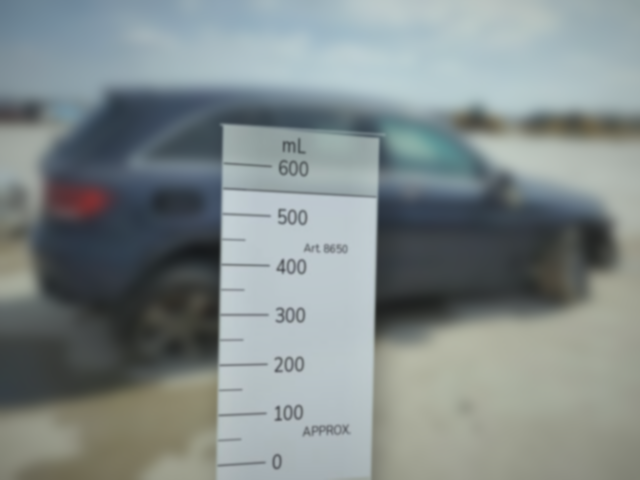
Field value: value=550 unit=mL
